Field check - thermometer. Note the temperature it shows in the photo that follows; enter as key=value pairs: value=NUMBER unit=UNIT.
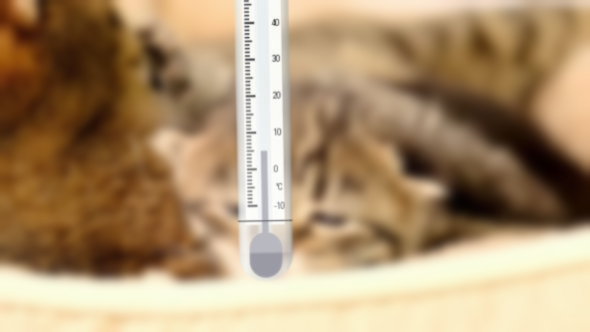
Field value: value=5 unit=°C
